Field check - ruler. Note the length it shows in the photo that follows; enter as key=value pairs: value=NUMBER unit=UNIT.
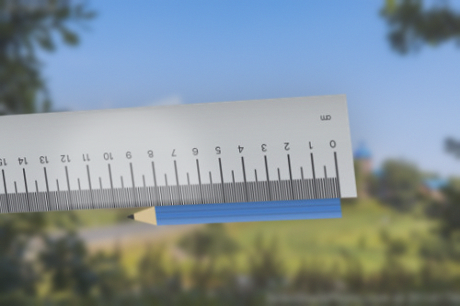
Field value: value=9.5 unit=cm
